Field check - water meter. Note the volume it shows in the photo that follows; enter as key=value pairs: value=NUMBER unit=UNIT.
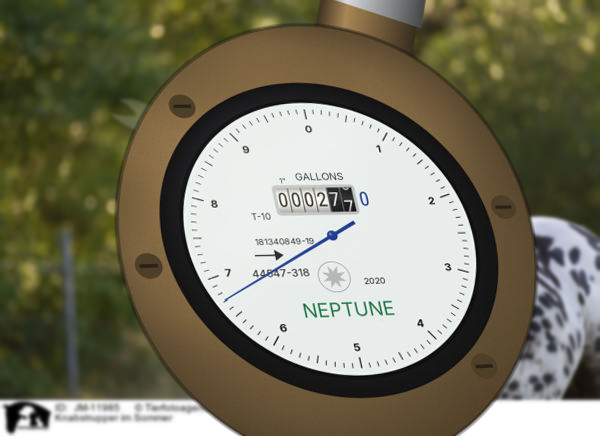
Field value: value=2766.7 unit=gal
